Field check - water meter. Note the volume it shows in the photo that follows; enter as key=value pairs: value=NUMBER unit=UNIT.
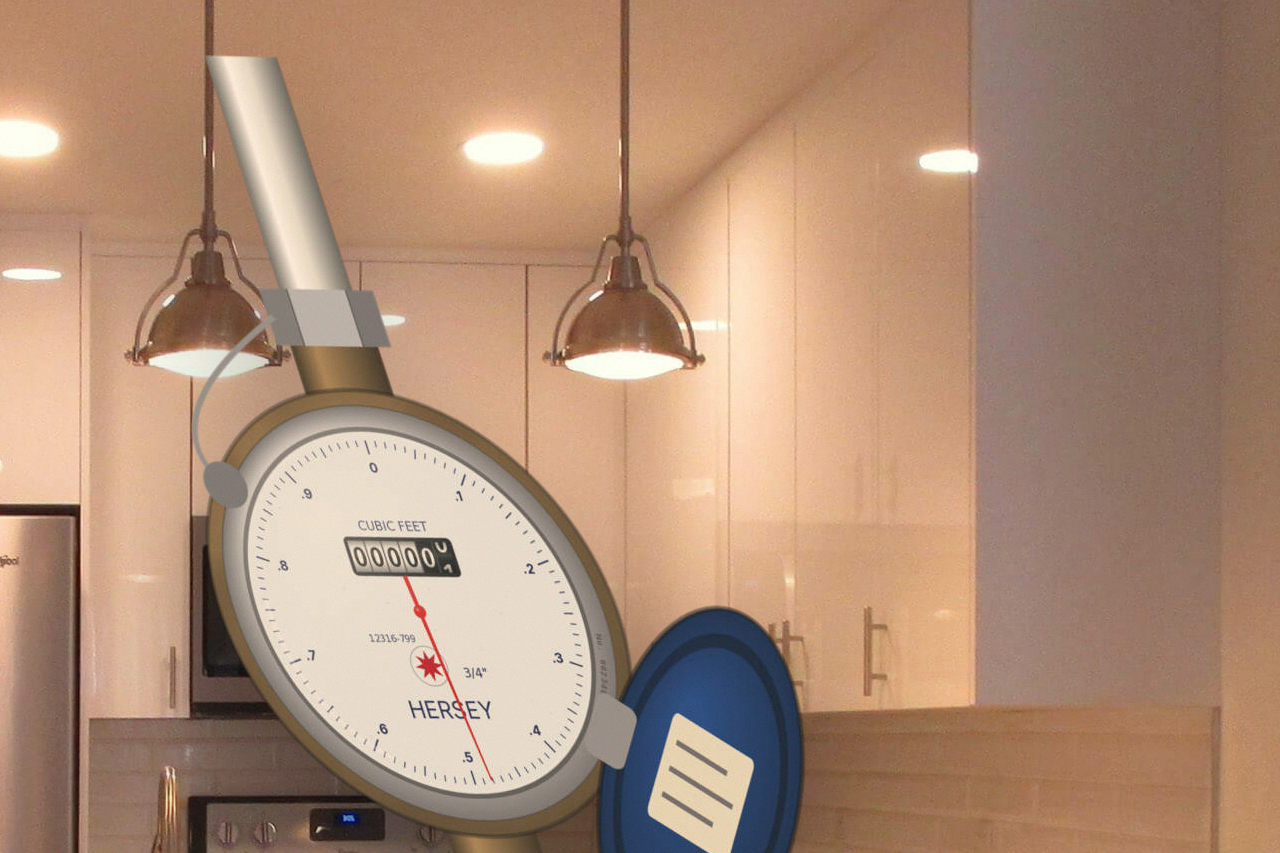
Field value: value=0.48 unit=ft³
